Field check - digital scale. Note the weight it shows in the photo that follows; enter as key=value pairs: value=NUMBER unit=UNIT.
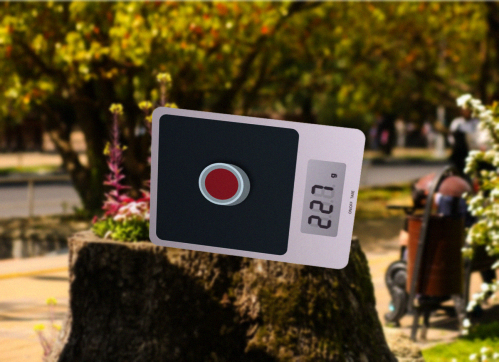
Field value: value=227 unit=g
